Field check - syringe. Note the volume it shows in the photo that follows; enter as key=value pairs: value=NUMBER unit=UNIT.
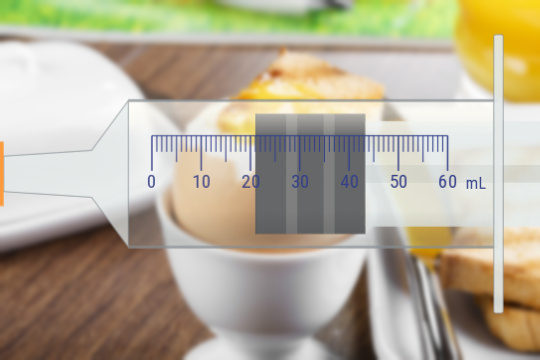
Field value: value=21 unit=mL
